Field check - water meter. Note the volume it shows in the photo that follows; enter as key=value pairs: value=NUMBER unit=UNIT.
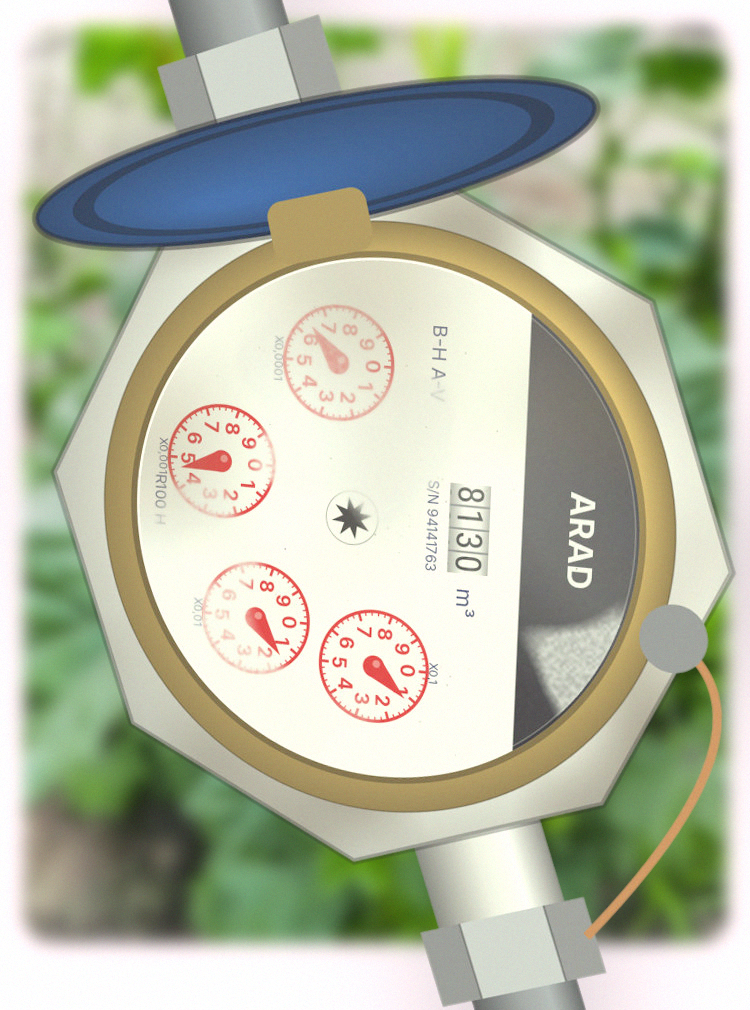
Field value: value=8130.1146 unit=m³
